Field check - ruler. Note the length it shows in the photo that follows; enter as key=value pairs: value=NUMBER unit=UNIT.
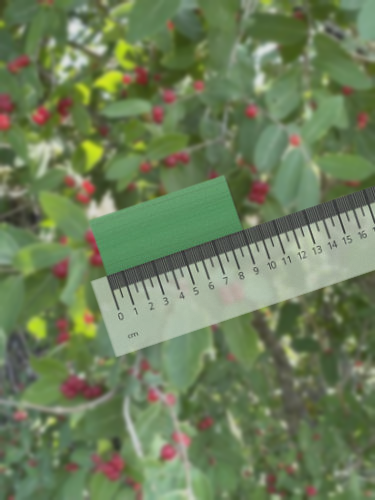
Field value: value=9 unit=cm
